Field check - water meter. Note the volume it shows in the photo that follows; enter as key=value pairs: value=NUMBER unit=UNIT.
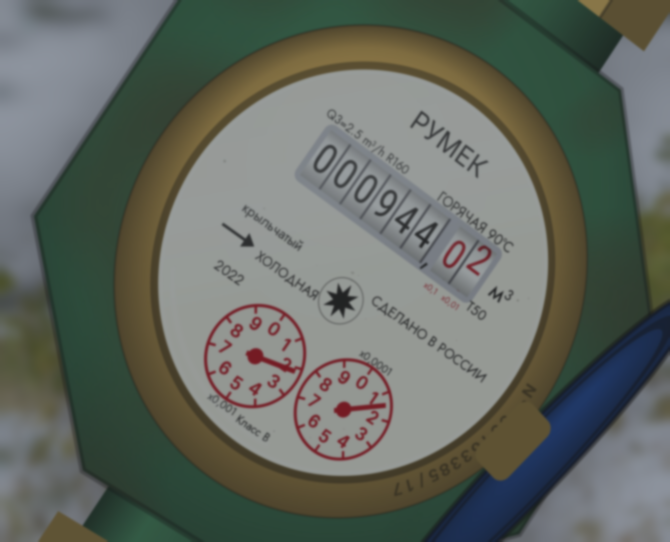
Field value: value=944.0221 unit=m³
